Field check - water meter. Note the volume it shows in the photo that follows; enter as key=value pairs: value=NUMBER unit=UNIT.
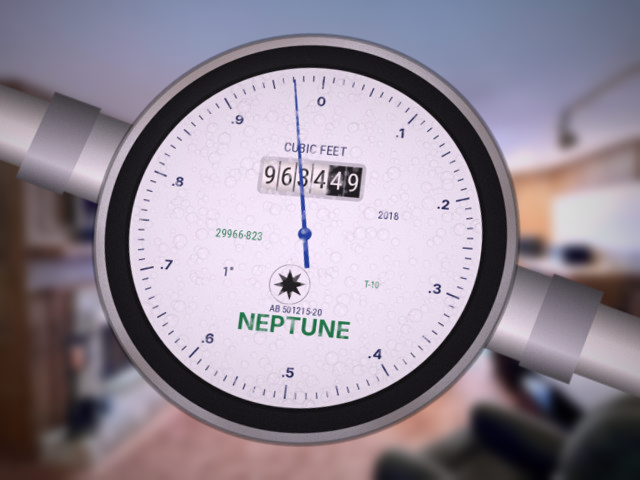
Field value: value=963448.97 unit=ft³
